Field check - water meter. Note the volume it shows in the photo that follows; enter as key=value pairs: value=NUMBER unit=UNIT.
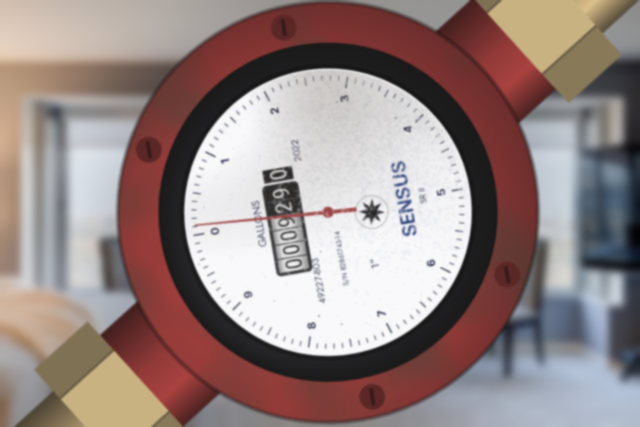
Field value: value=9290.1 unit=gal
